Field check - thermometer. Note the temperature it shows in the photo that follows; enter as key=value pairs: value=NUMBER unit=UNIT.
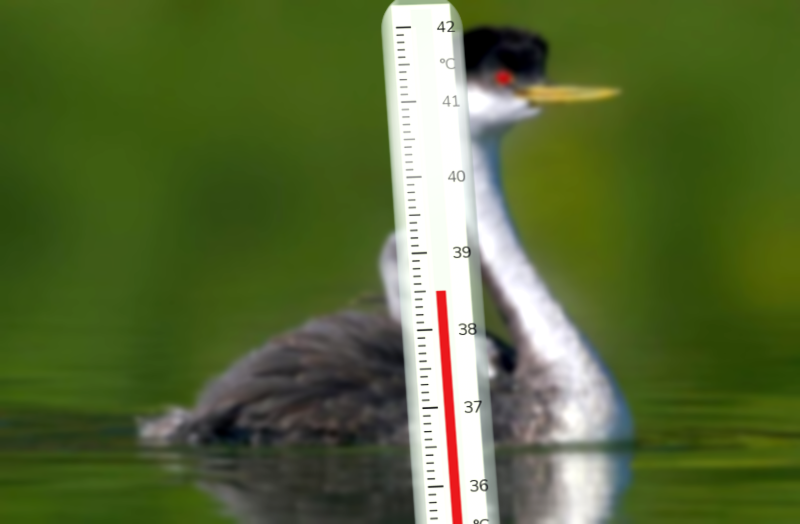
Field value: value=38.5 unit=°C
